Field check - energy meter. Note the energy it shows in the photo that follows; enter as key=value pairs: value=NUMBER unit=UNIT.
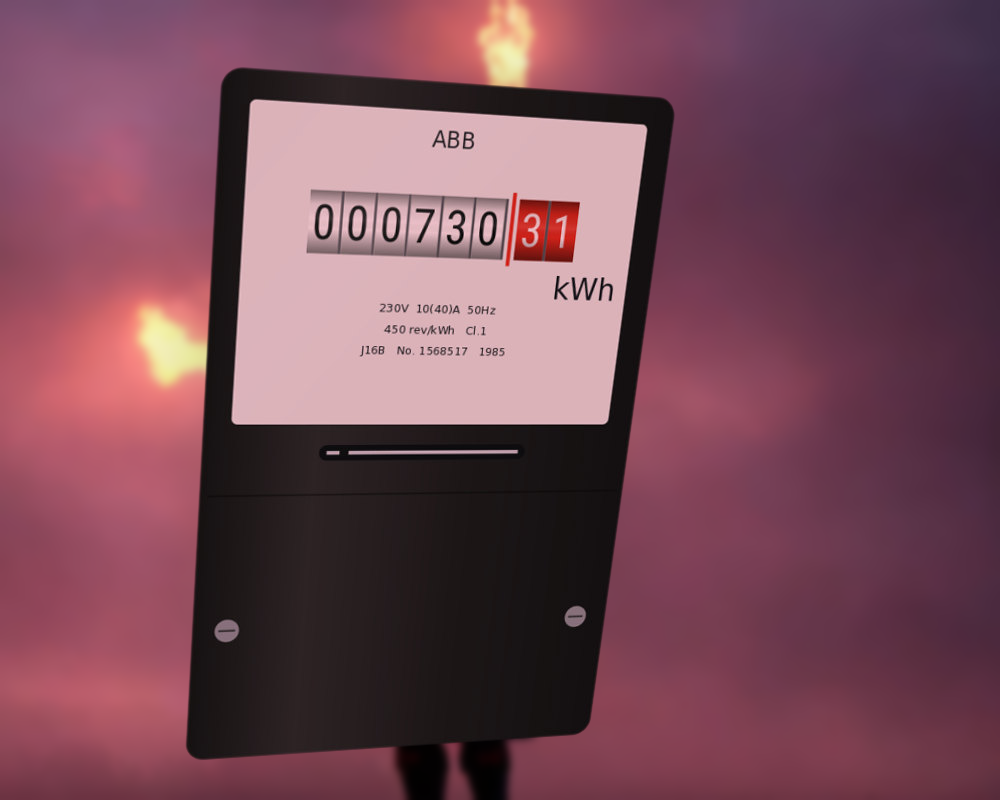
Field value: value=730.31 unit=kWh
